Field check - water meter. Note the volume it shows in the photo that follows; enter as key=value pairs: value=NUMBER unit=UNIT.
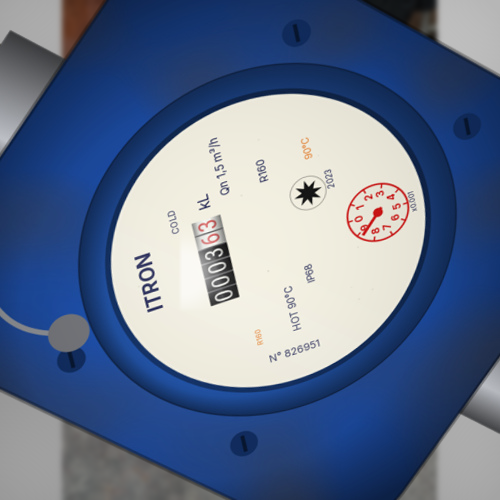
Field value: value=3.638 unit=kL
